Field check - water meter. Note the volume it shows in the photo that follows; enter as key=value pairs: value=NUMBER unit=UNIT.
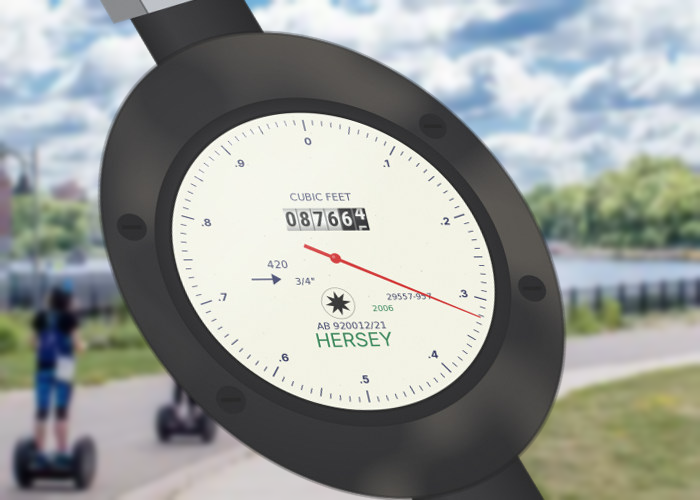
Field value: value=87664.32 unit=ft³
